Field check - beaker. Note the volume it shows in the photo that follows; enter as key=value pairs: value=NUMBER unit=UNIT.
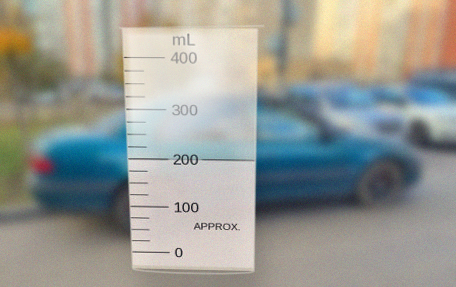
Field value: value=200 unit=mL
